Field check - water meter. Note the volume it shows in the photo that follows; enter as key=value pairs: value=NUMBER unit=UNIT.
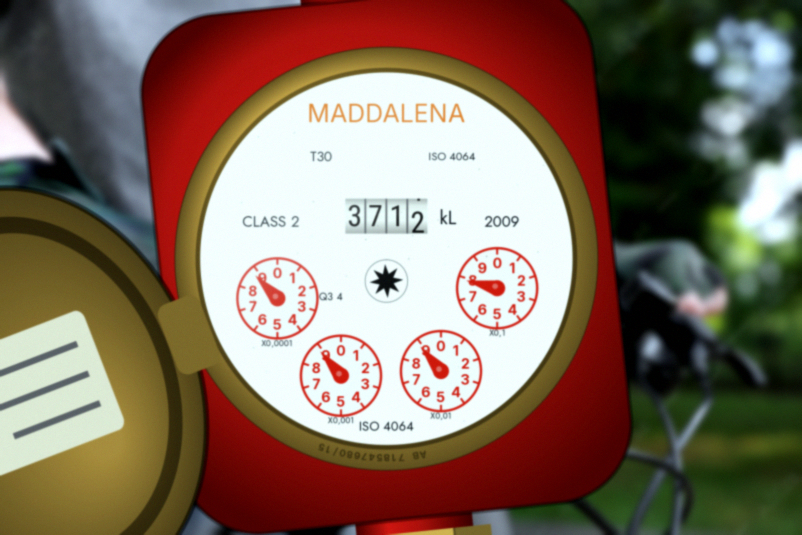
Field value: value=3711.7888 unit=kL
